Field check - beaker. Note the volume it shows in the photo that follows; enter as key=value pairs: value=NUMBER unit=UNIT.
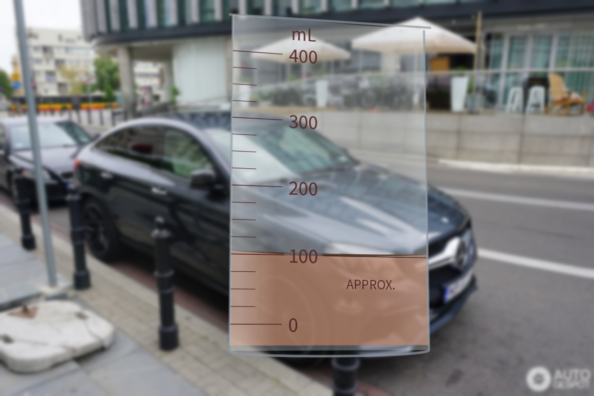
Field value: value=100 unit=mL
